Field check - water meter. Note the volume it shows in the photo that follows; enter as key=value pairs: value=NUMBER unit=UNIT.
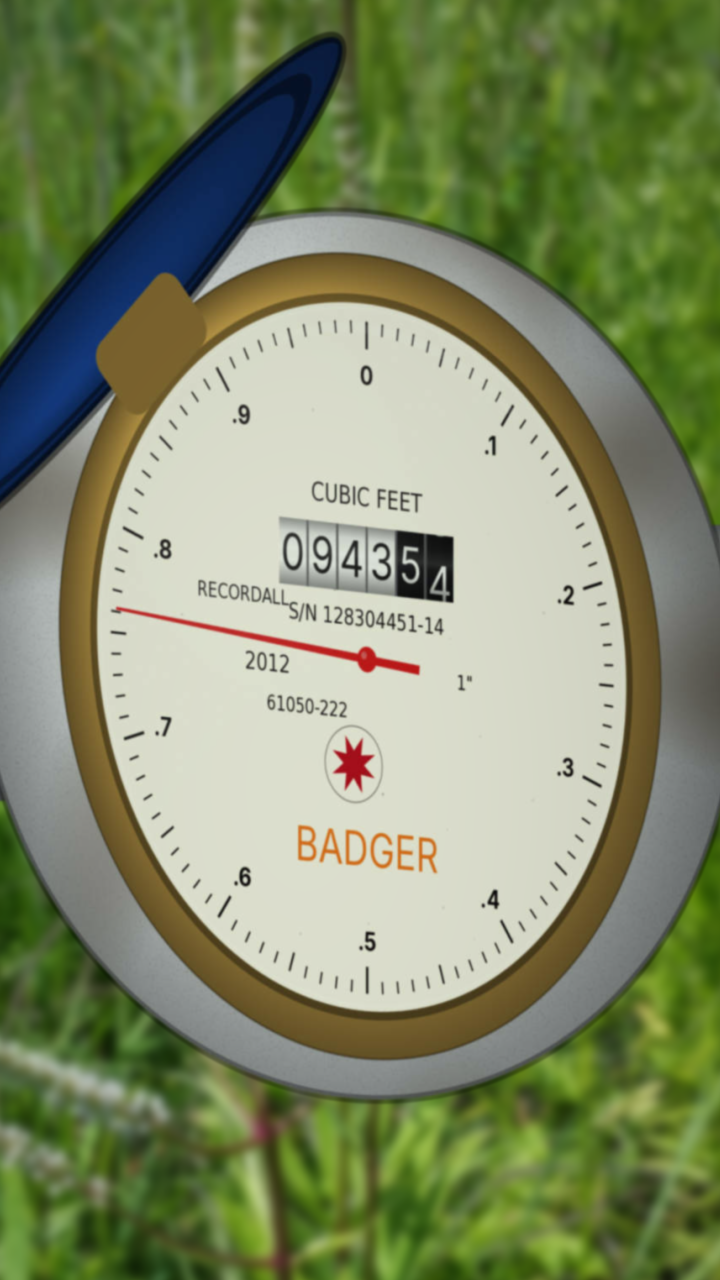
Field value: value=94353.76 unit=ft³
